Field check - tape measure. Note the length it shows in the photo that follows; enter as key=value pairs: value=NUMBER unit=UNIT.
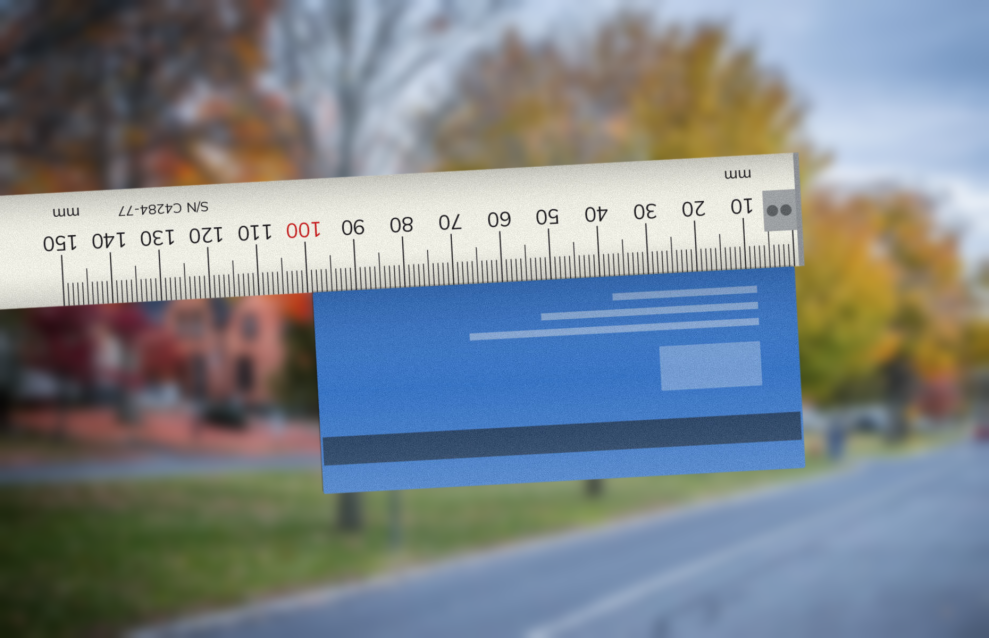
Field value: value=99 unit=mm
